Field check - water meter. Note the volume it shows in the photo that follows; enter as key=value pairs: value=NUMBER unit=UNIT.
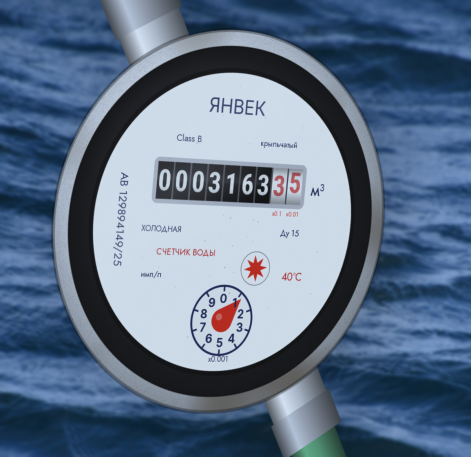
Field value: value=3163.351 unit=m³
